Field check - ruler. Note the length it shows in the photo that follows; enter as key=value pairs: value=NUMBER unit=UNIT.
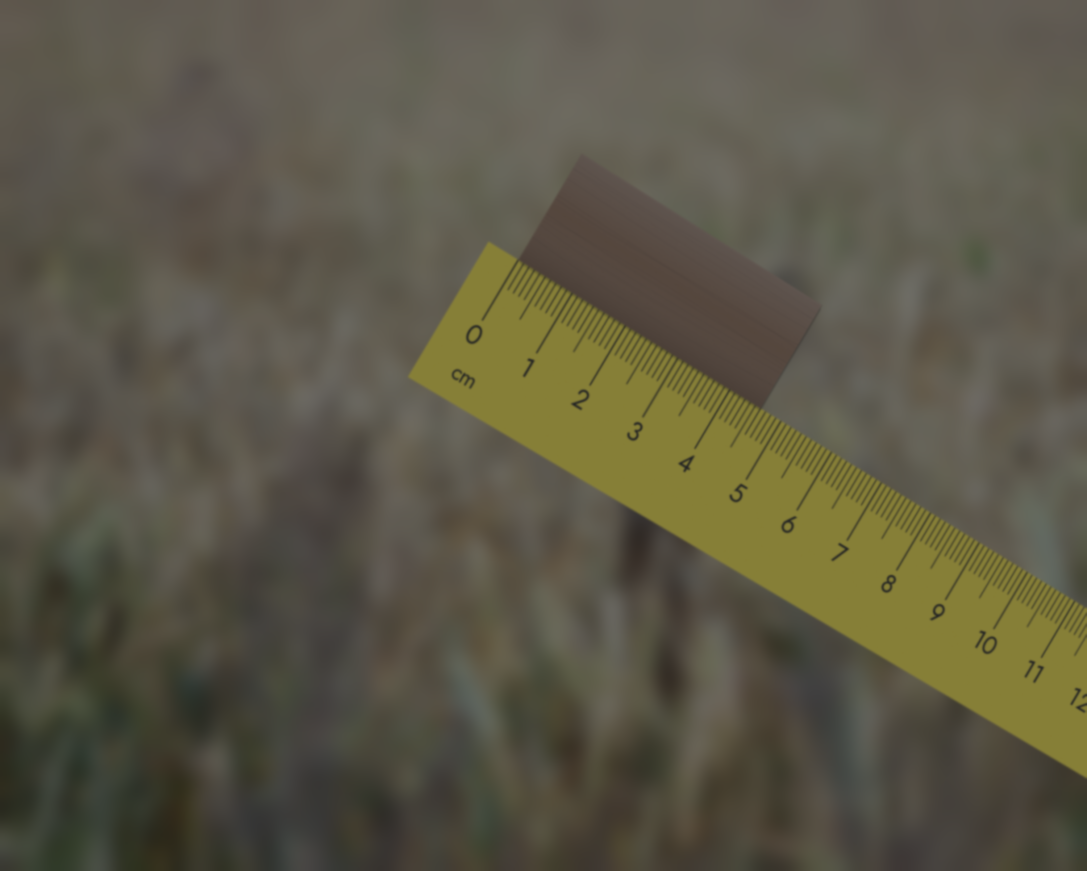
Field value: value=4.6 unit=cm
